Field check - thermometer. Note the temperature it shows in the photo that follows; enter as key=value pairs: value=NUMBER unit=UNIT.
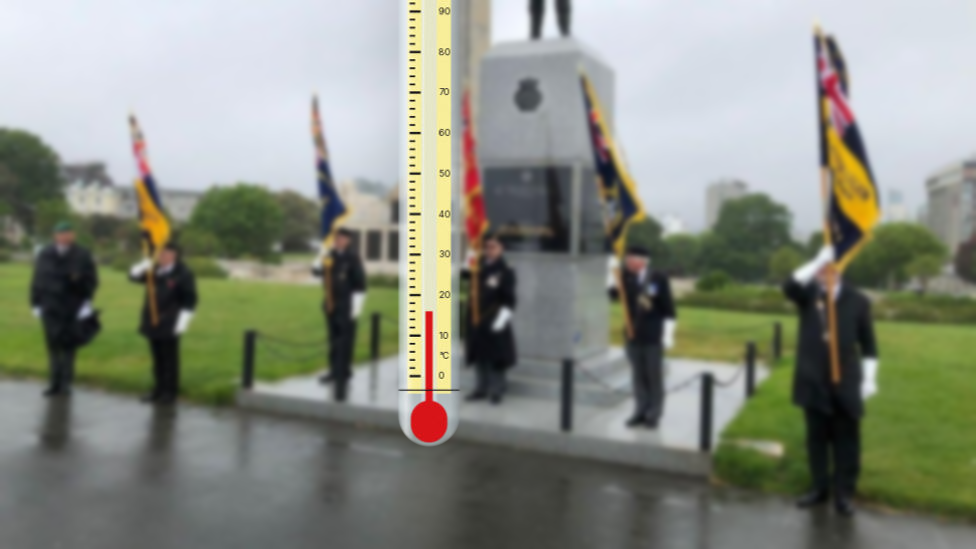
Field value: value=16 unit=°C
